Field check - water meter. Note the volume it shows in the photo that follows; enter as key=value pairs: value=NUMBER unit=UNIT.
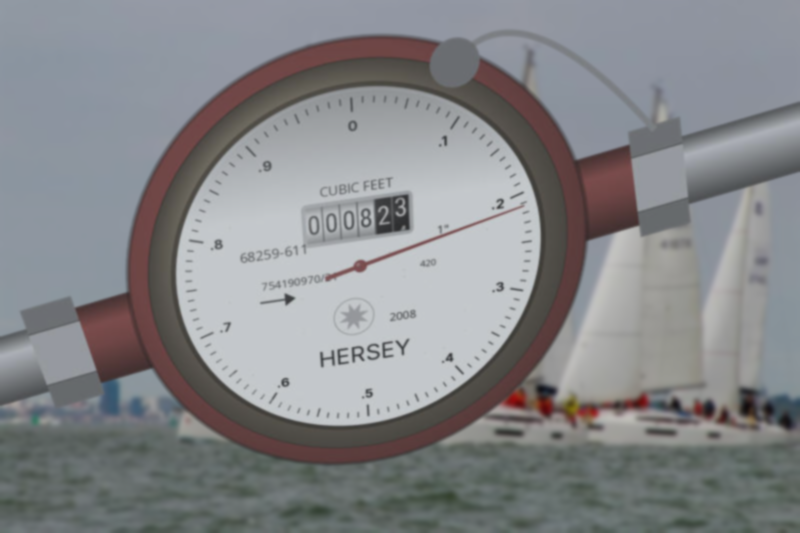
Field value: value=823.21 unit=ft³
